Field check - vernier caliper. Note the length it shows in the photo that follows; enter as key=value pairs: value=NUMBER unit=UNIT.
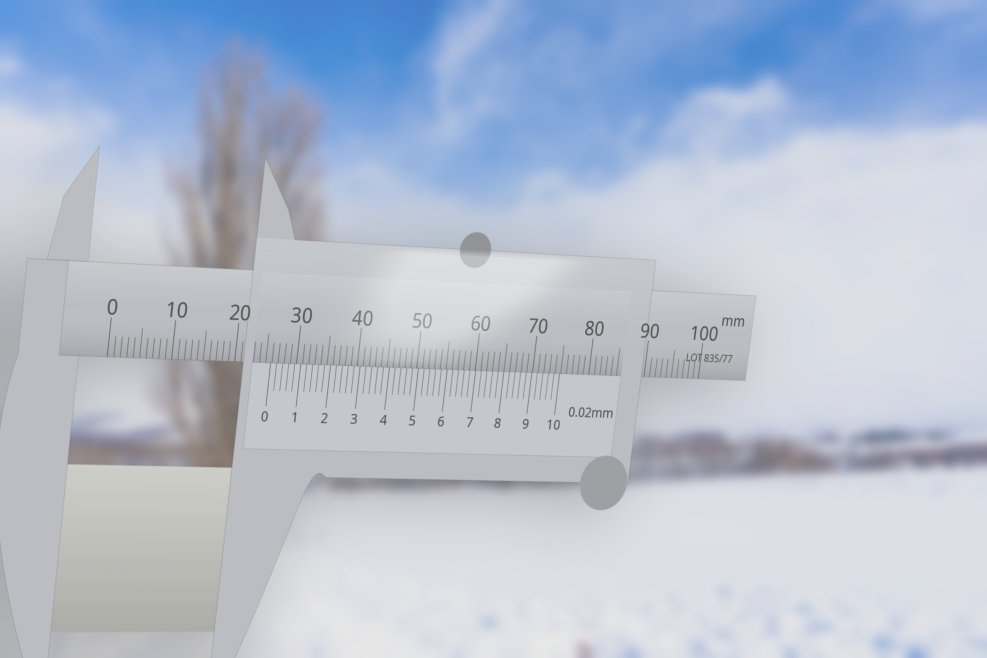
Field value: value=25.8 unit=mm
